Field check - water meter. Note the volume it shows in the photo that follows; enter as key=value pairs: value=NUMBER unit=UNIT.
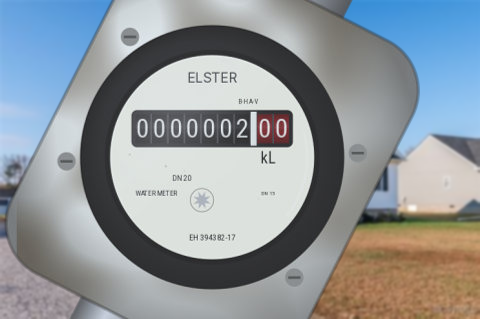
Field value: value=2.00 unit=kL
